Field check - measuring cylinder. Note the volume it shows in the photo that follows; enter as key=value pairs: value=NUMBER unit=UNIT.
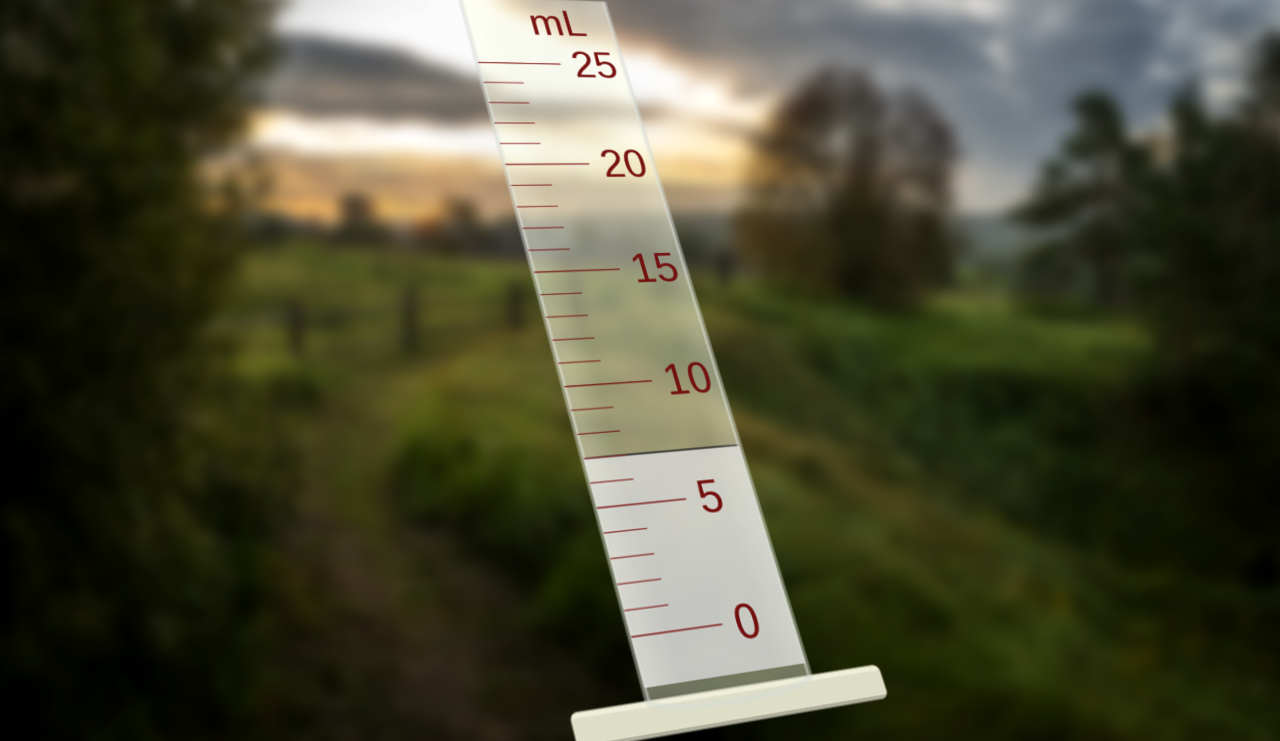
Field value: value=7 unit=mL
